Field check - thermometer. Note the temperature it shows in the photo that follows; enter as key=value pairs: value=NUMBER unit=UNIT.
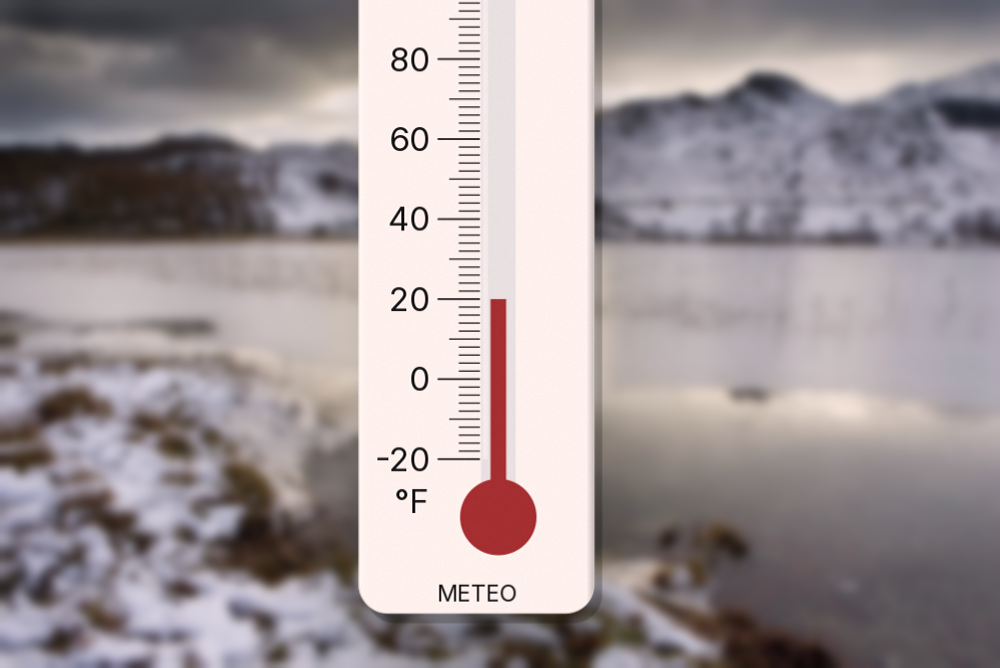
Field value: value=20 unit=°F
